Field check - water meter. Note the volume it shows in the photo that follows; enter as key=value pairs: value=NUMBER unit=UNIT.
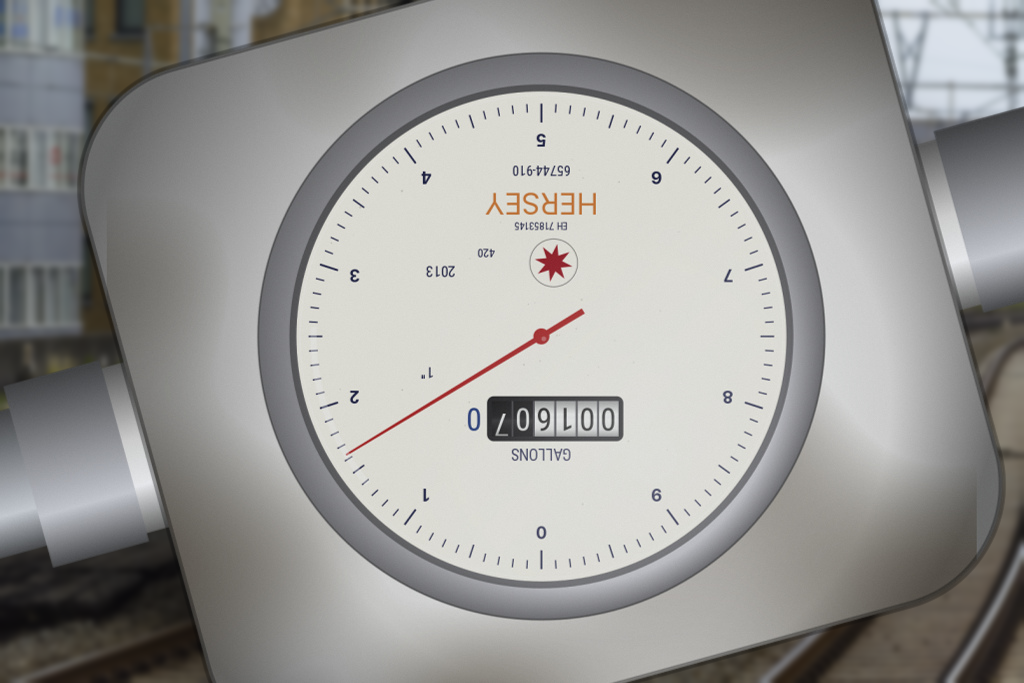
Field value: value=16071.6 unit=gal
